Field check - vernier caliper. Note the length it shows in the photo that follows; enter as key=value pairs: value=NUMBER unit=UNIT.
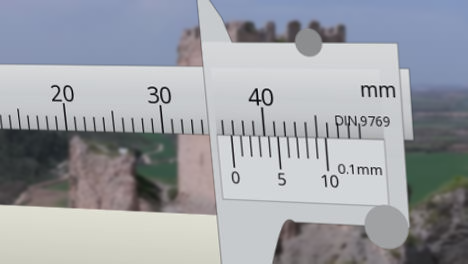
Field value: value=36.8 unit=mm
